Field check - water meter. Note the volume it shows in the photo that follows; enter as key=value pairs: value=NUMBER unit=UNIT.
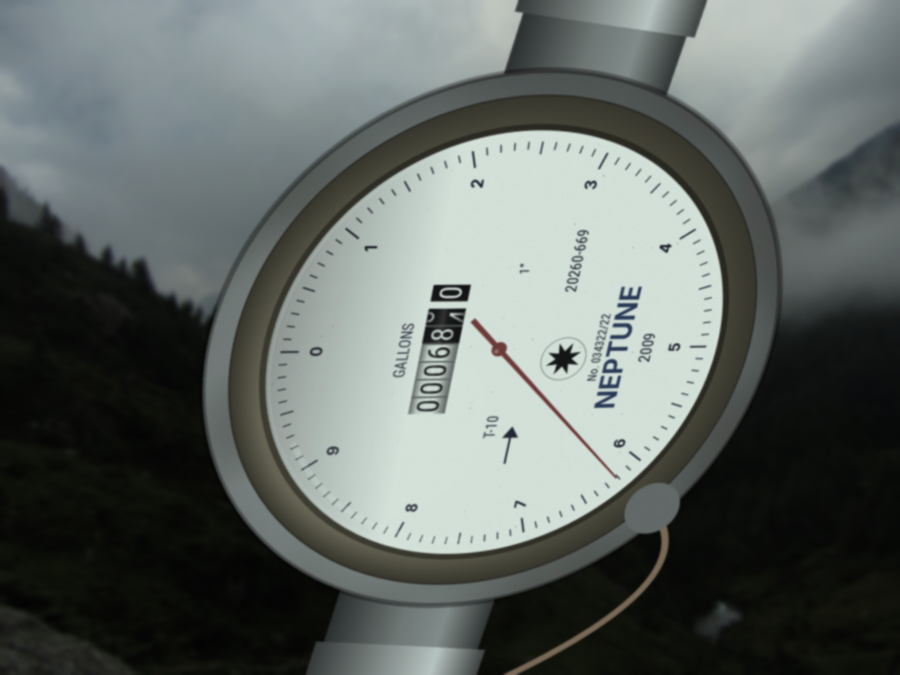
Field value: value=6836.2 unit=gal
